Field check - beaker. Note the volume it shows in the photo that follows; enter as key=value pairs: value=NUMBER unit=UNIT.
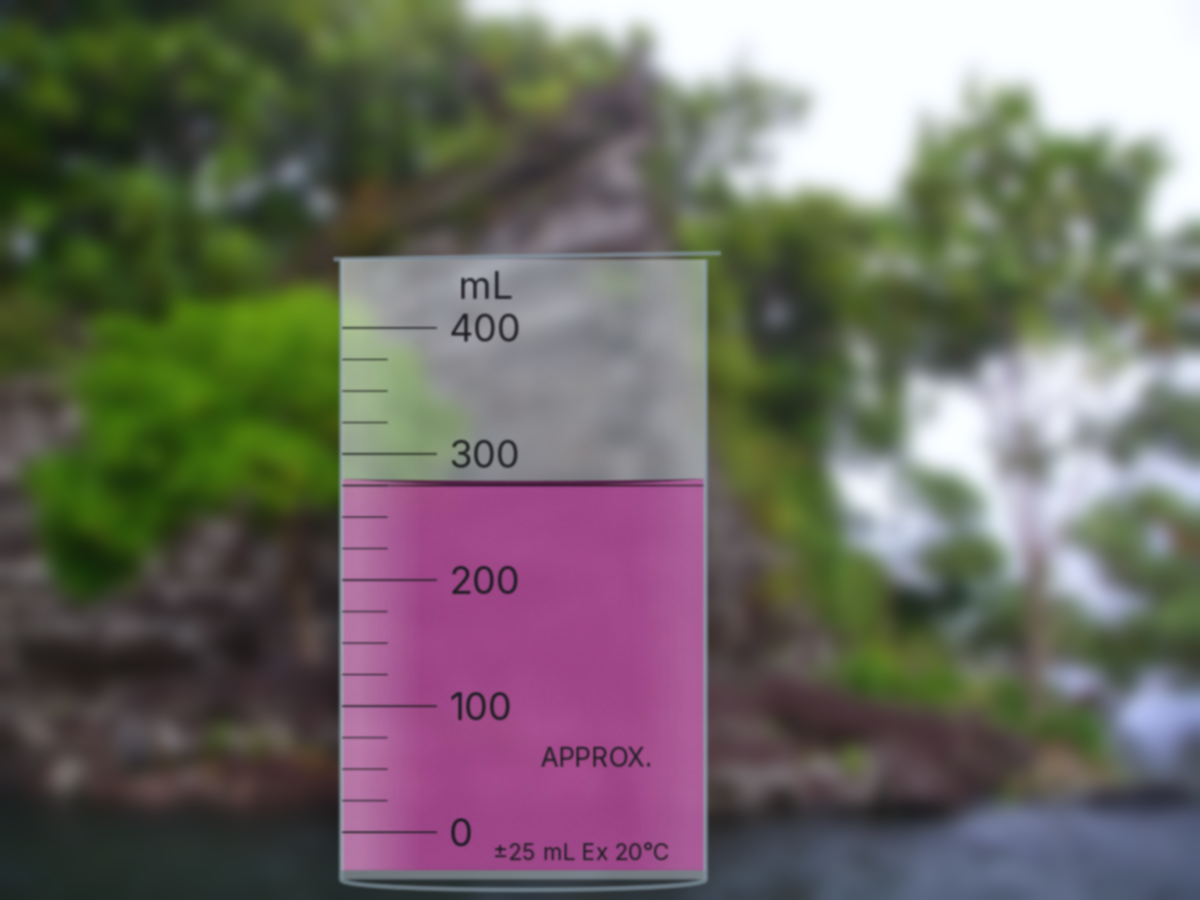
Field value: value=275 unit=mL
